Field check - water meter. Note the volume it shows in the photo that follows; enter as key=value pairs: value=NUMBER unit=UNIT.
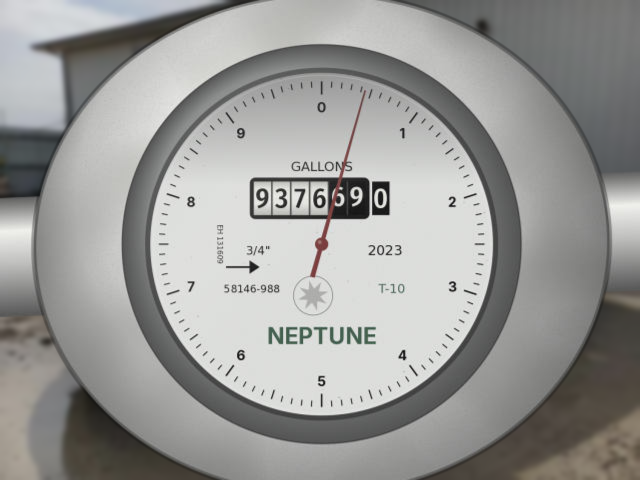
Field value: value=9376690.4 unit=gal
